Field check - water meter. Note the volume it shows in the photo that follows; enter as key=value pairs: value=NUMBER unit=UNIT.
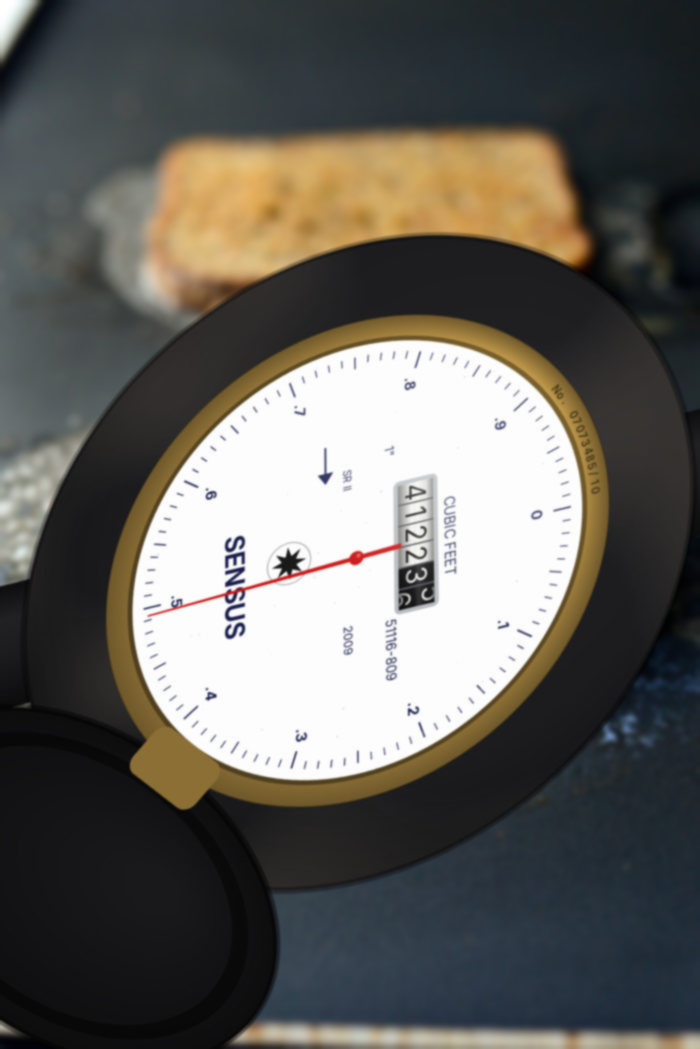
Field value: value=412235.49 unit=ft³
